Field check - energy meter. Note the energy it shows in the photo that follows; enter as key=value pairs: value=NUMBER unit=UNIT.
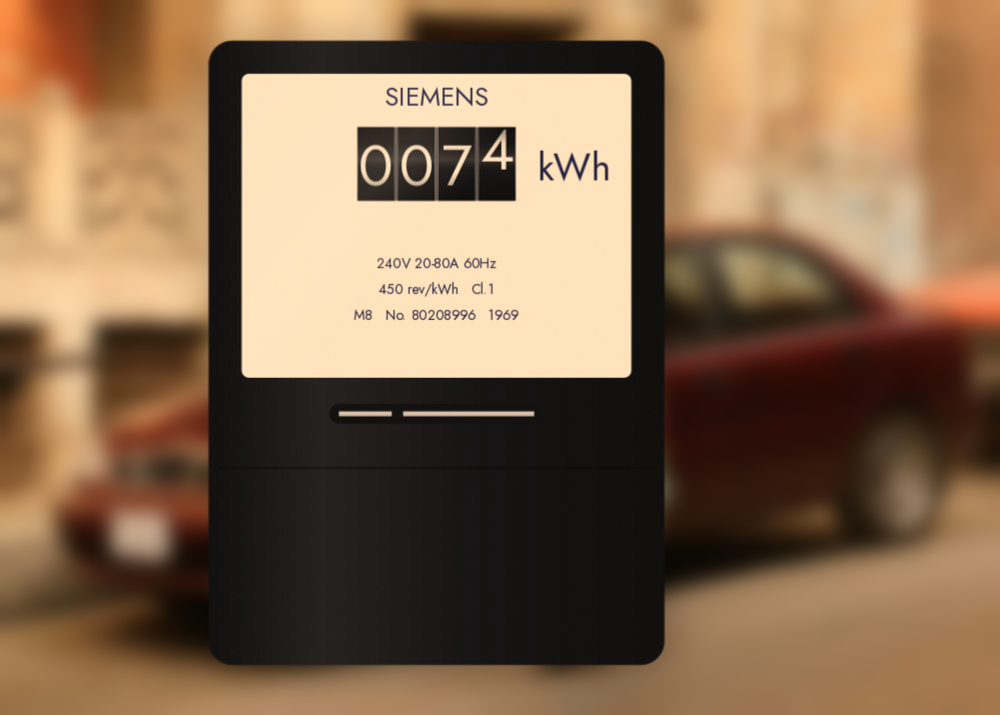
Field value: value=74 unit=kWh
